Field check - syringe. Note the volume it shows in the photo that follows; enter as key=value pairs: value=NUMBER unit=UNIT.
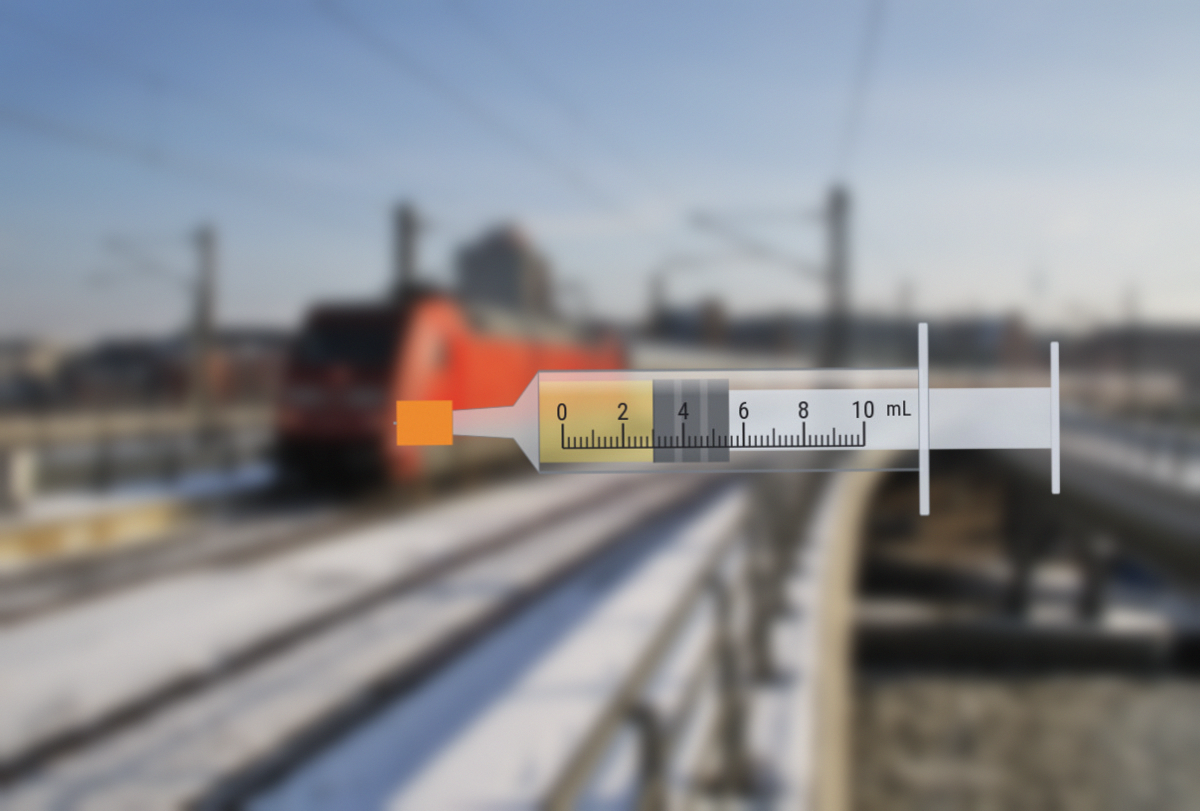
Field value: value=3 unit=mL
